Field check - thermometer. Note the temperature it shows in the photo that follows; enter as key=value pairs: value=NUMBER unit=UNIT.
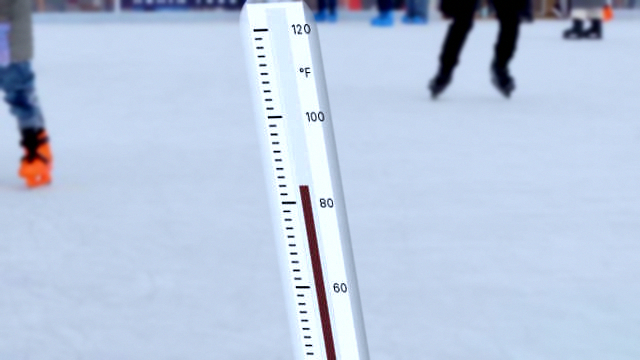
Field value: value=84 unit=°F
